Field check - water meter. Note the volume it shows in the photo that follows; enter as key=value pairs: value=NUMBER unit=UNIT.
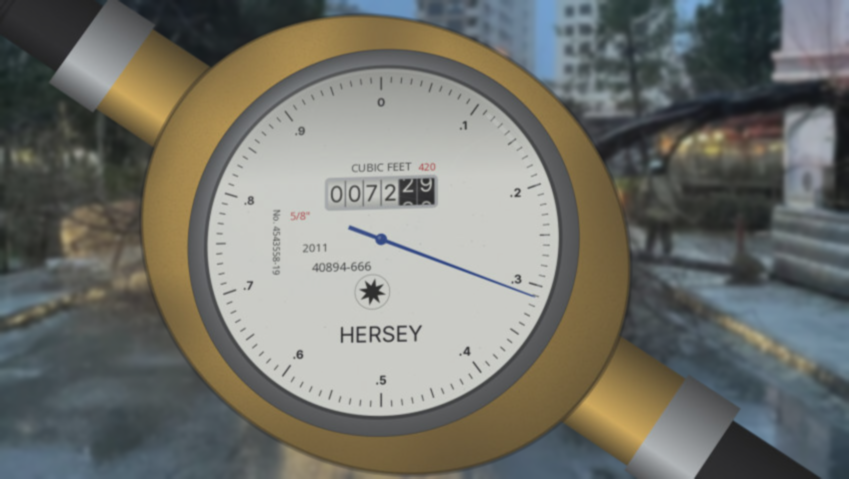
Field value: value=7229.31 unit=ft³
